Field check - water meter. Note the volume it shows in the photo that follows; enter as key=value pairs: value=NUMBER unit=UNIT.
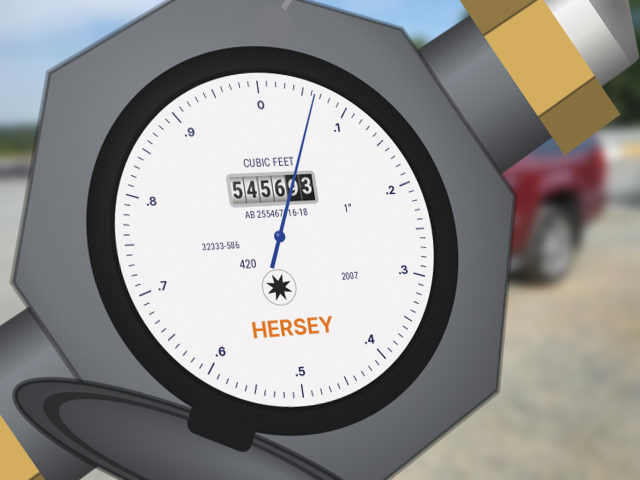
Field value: value=545693.06 unit=ft³
